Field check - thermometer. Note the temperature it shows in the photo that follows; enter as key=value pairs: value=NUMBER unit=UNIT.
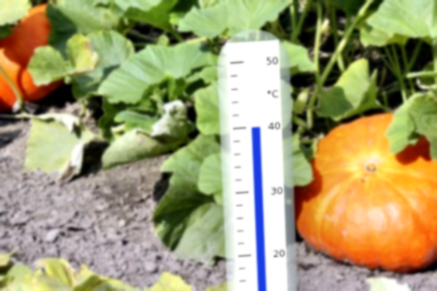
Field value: value=40 unit=°C
